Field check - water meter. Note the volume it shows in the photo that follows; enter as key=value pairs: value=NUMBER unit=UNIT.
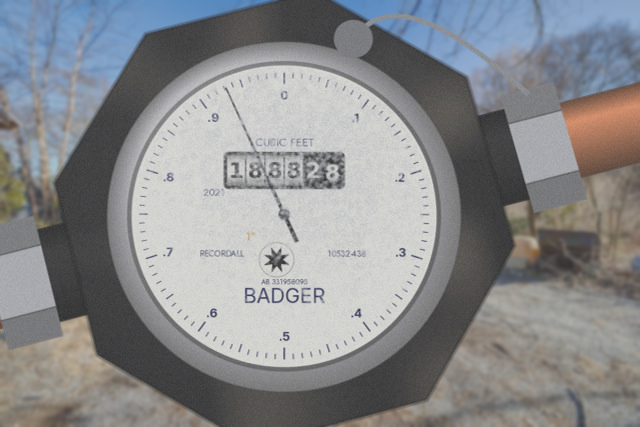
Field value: value=188827.93 unit=ft³
